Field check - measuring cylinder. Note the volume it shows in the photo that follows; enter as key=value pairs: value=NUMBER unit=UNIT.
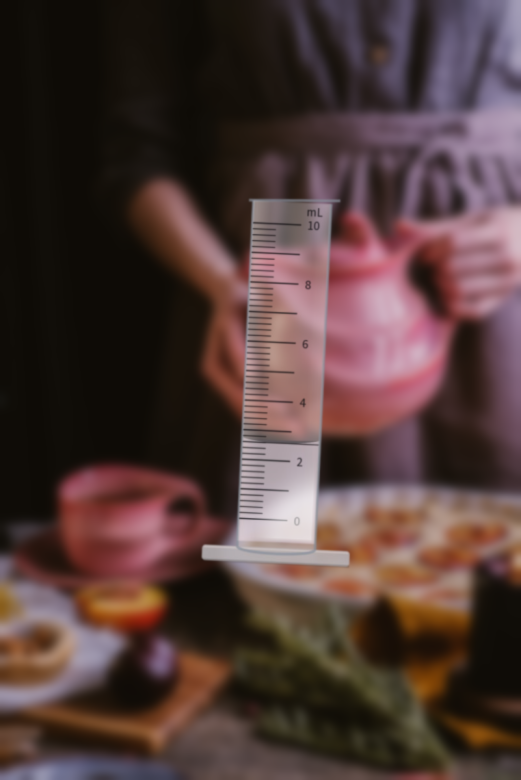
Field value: value=2.6 unit=mL
